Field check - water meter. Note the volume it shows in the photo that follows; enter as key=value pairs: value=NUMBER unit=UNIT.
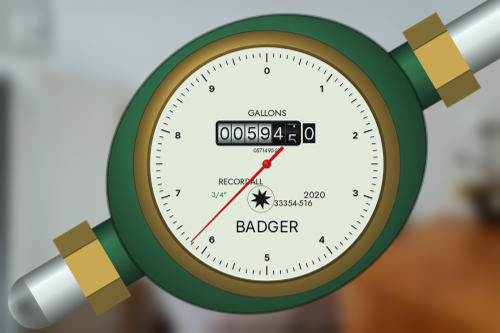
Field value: value=59446.2 unit=gal
